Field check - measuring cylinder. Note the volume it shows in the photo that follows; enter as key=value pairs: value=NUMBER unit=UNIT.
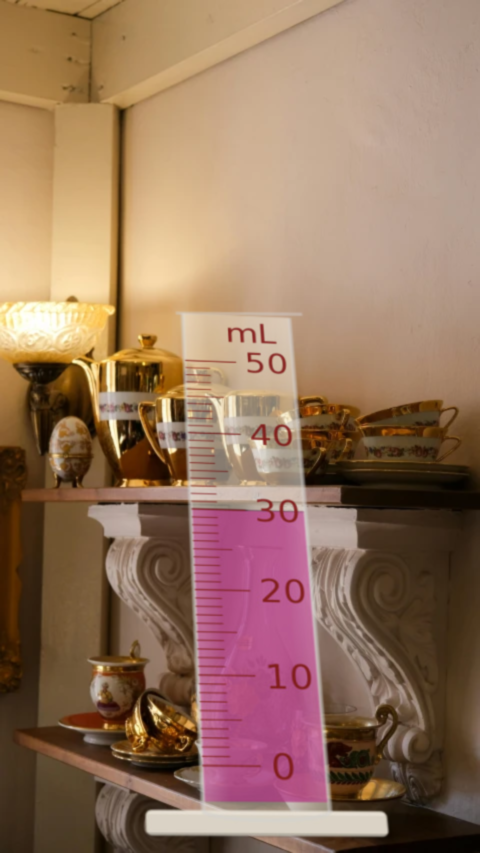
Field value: value=30 unit=mL
